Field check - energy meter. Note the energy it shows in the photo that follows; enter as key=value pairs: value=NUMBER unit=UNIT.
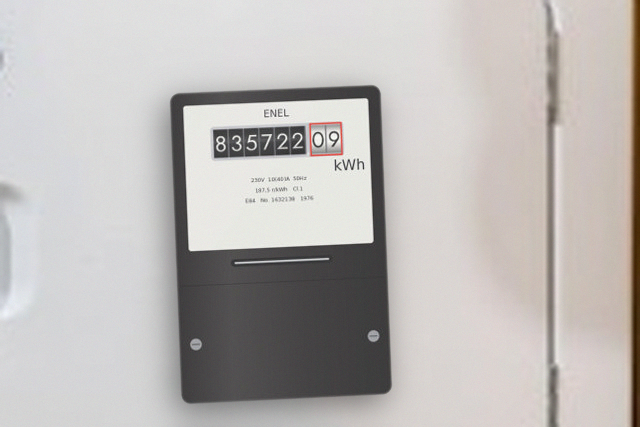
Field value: value=835722.09 unit=kWh
